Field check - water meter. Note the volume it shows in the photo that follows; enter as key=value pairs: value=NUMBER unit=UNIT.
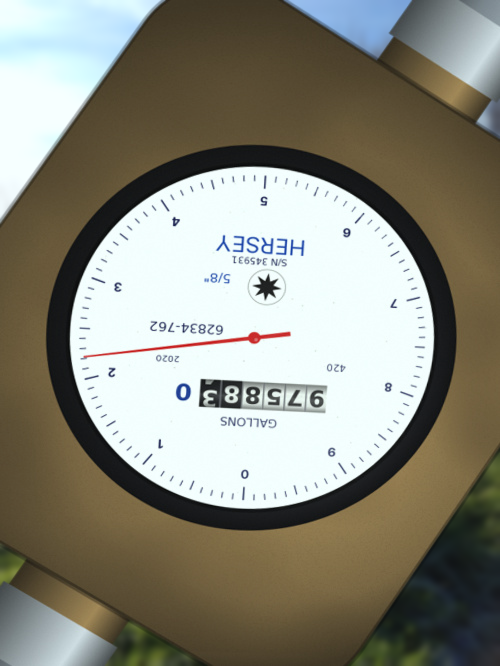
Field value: value=9758832.2 unit=gal
